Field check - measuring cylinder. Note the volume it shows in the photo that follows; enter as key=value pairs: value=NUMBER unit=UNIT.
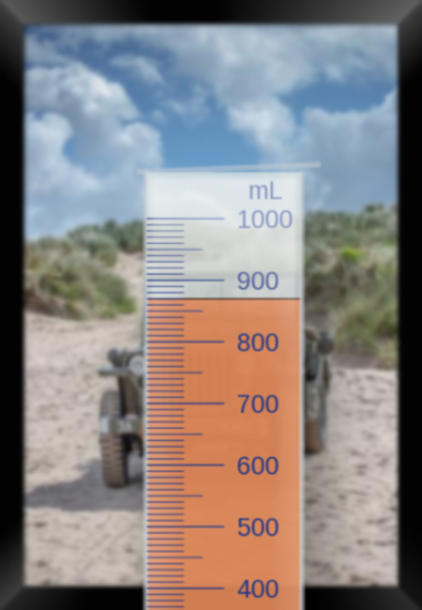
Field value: value=870 unit=mL
